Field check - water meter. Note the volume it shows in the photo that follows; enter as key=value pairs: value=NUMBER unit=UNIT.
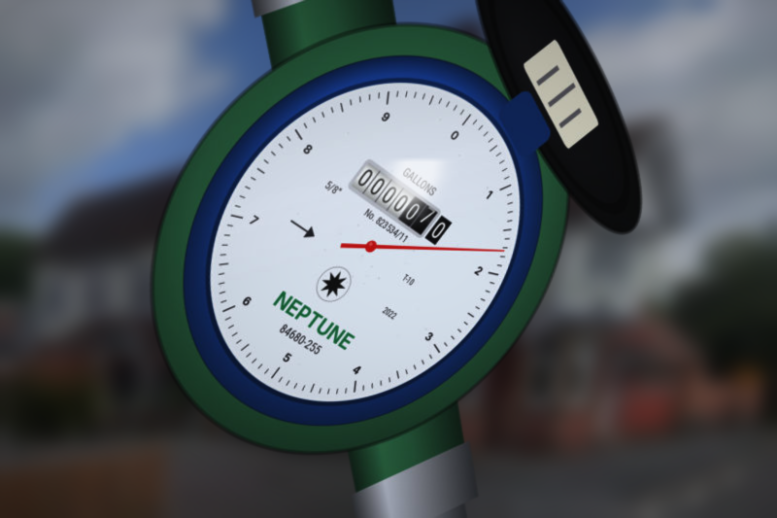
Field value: value=71.7 unit=gal
